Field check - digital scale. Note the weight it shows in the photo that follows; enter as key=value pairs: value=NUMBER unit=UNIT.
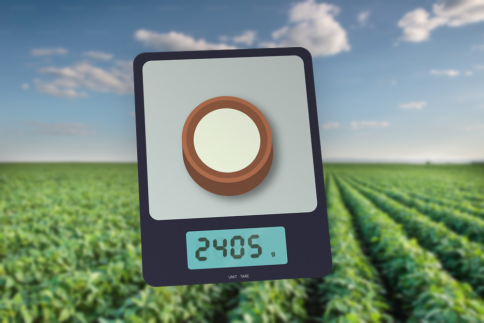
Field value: value=2405 unit=g
